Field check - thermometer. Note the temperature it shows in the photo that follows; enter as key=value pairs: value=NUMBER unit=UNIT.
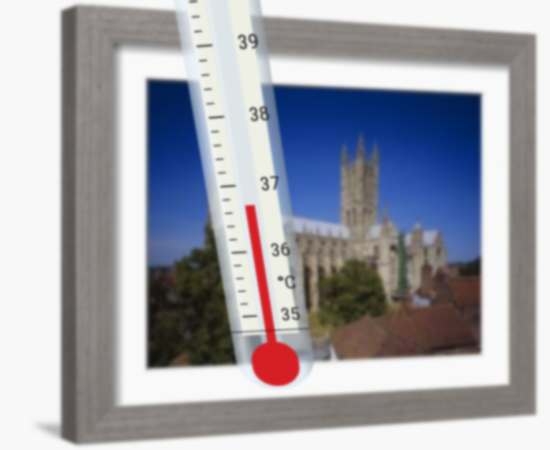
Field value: value=36.7 unit=°C
